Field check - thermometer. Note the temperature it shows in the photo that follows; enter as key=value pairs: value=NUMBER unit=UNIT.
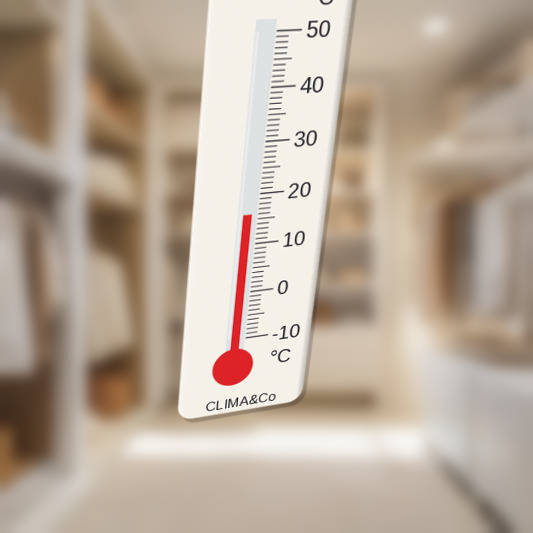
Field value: value=16 unit=°C
